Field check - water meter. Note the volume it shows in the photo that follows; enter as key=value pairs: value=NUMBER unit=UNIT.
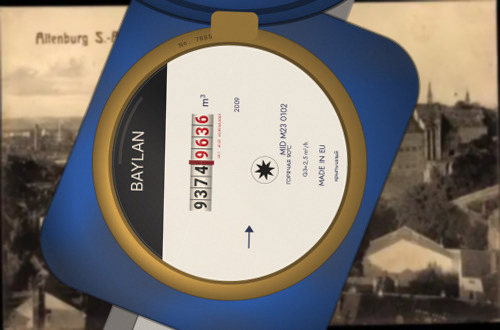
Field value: value=9374.9636 unit=m³
